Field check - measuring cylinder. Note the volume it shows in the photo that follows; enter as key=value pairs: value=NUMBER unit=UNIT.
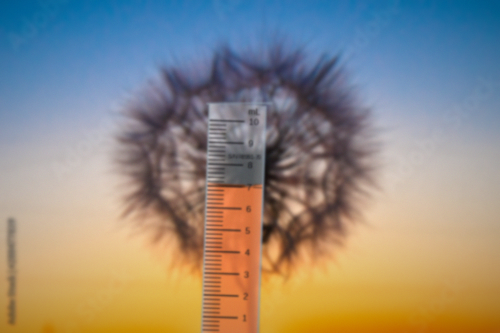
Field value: value=7 unit=mL
